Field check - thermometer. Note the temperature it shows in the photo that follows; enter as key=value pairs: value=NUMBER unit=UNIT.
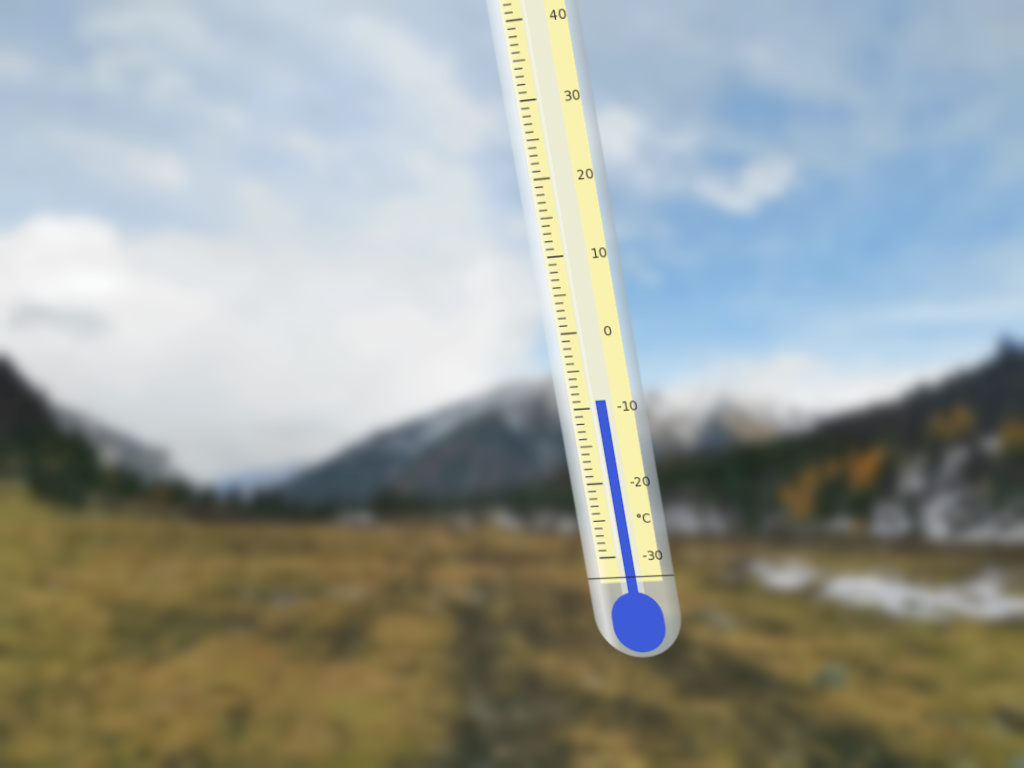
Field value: value=-9 unit=°C
